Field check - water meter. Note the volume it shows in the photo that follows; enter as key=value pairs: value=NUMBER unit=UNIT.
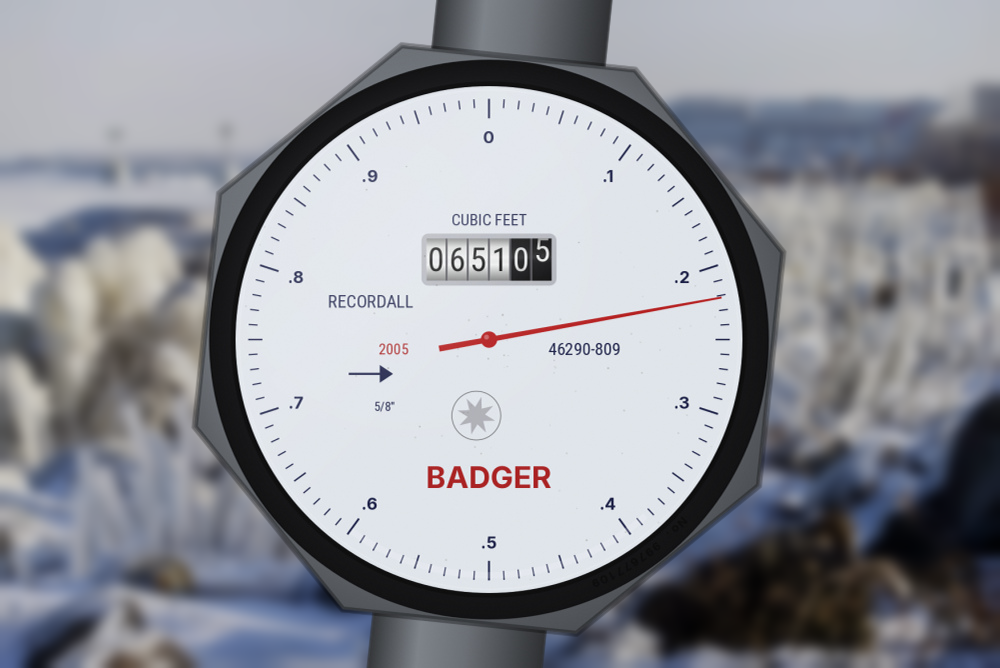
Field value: value=65105.22 unit=ft³
